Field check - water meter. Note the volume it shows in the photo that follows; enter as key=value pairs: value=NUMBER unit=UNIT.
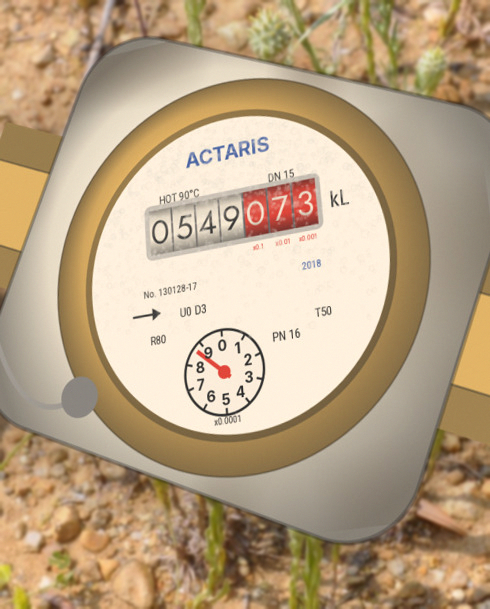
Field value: value=549.0738 unit=kL
